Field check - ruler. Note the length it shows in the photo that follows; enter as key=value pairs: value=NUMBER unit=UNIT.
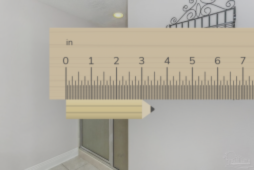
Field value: value=3.5 unit=in
